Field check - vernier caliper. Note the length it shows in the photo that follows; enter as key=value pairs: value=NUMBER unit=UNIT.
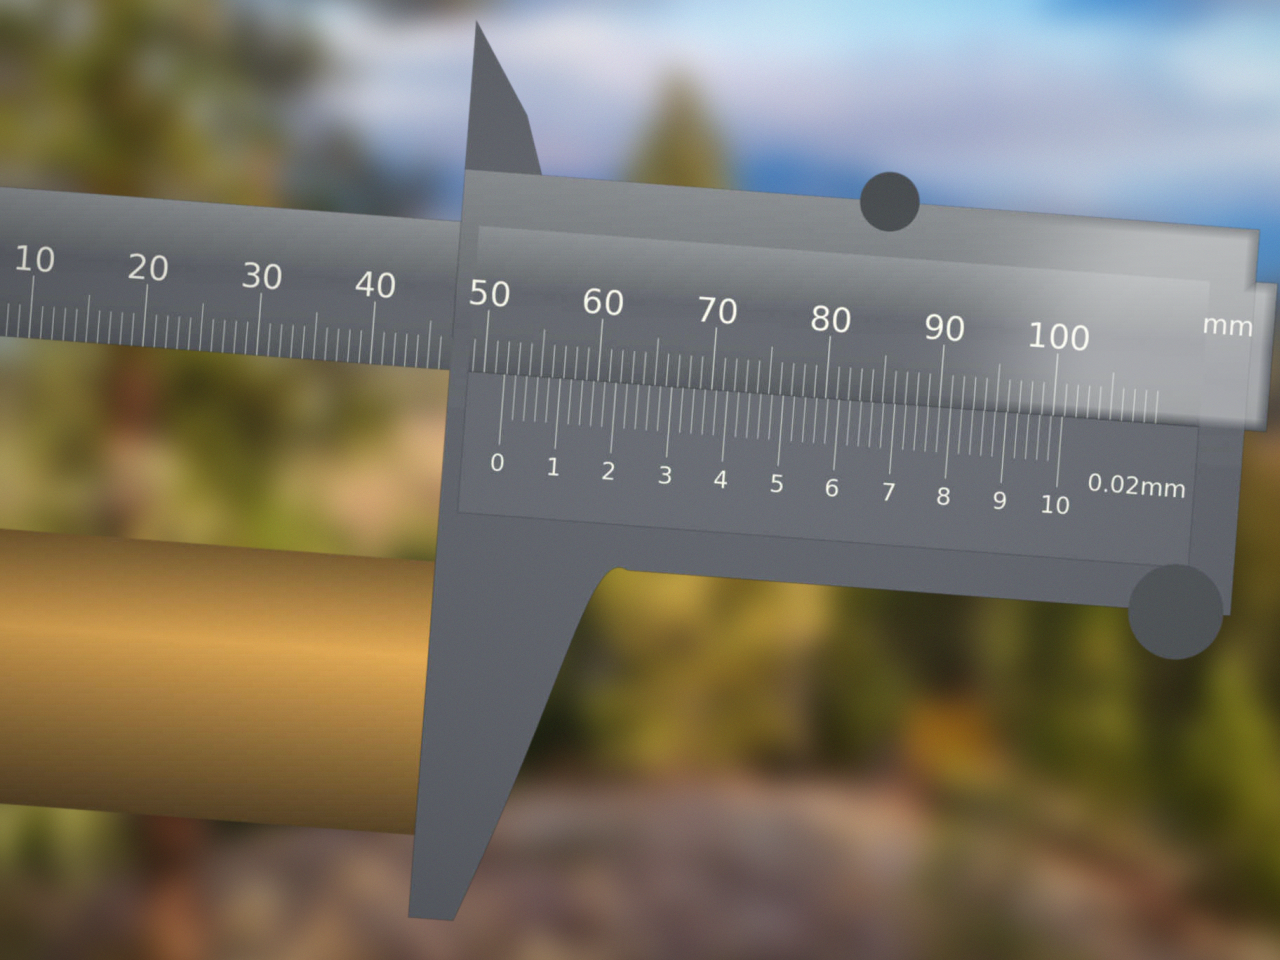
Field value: value=51.8 unit=mm
